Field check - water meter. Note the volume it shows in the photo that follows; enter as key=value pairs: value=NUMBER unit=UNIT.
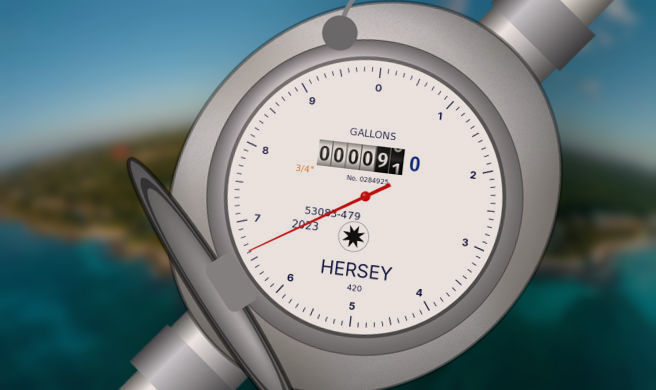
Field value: value=906.6 unit=gal
